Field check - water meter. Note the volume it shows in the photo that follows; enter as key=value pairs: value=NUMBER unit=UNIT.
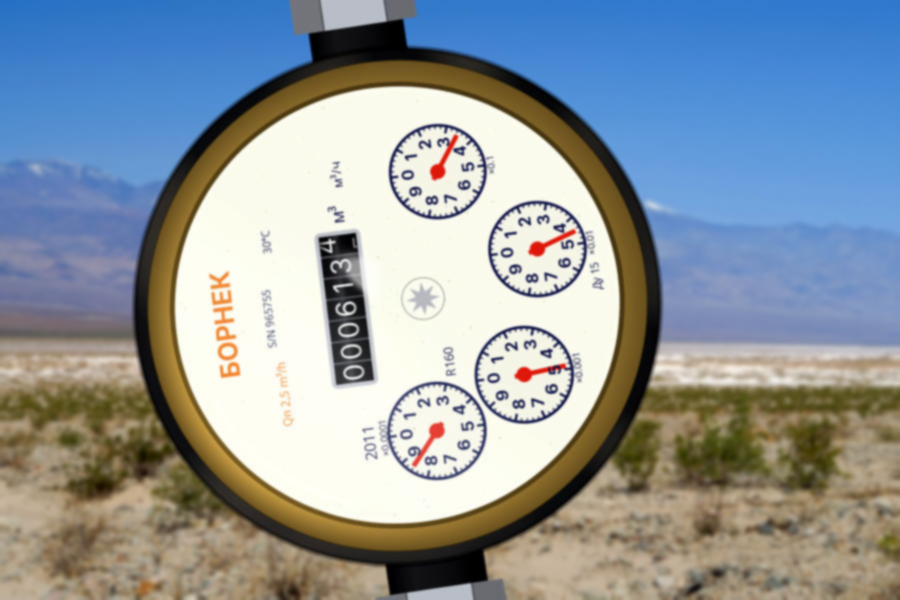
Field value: value=6134.3448 unit=m³
